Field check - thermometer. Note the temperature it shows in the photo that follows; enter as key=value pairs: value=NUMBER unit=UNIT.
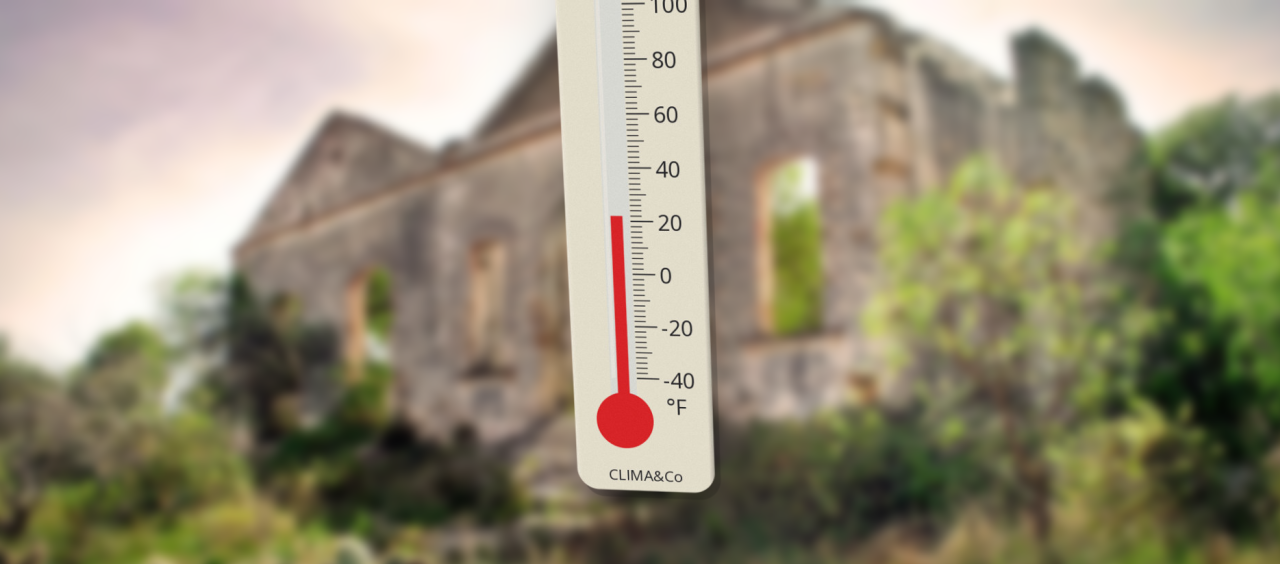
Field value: value=22 unit=°F
